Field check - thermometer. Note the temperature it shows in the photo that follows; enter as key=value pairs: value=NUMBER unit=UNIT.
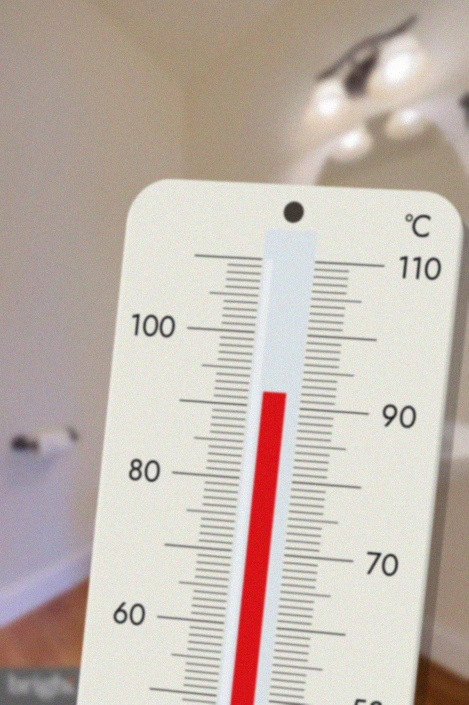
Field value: value=92 unit=°C
